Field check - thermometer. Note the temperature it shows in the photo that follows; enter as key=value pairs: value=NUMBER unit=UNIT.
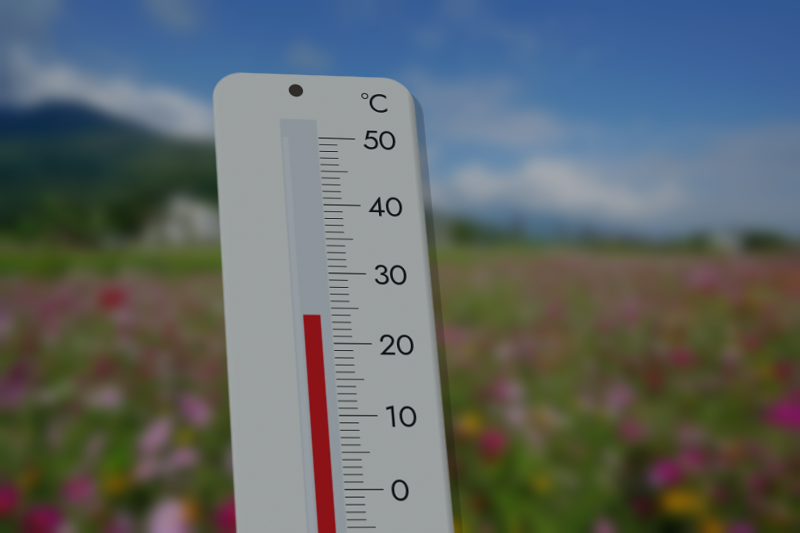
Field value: value=24 unit=°C
